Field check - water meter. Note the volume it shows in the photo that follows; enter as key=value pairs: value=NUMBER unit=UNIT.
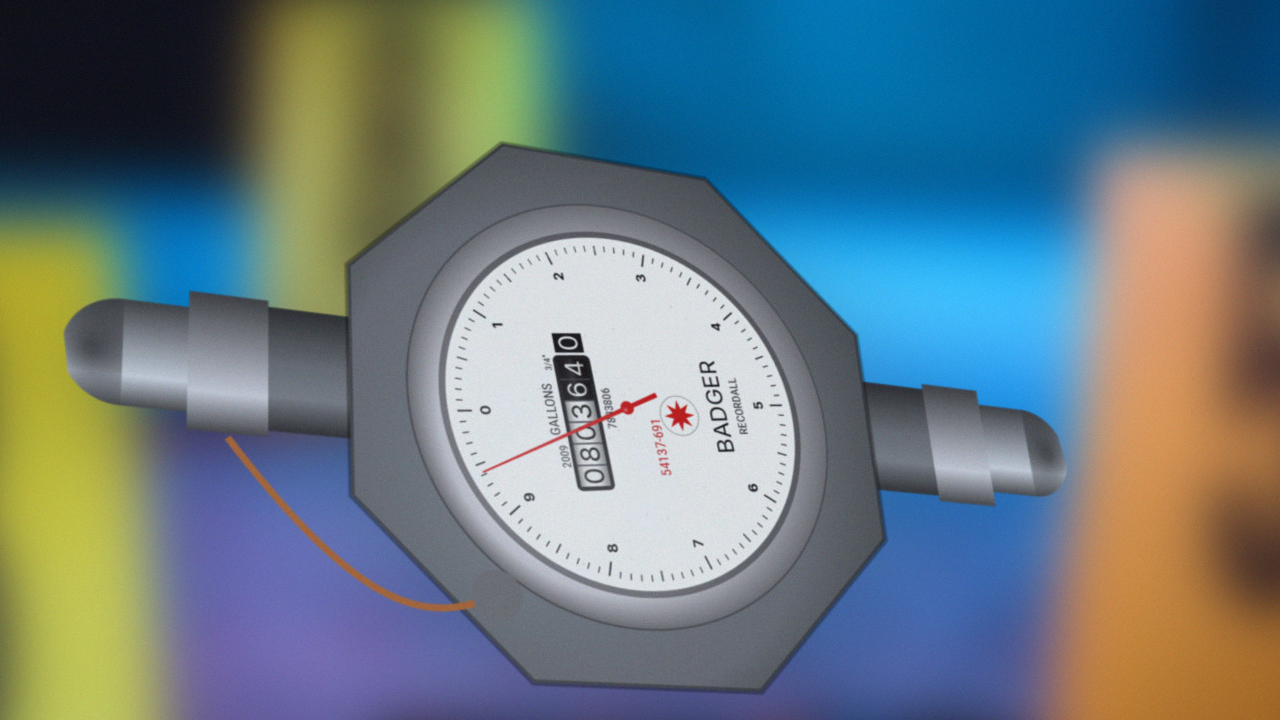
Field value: value=803639.4 unit=gal
